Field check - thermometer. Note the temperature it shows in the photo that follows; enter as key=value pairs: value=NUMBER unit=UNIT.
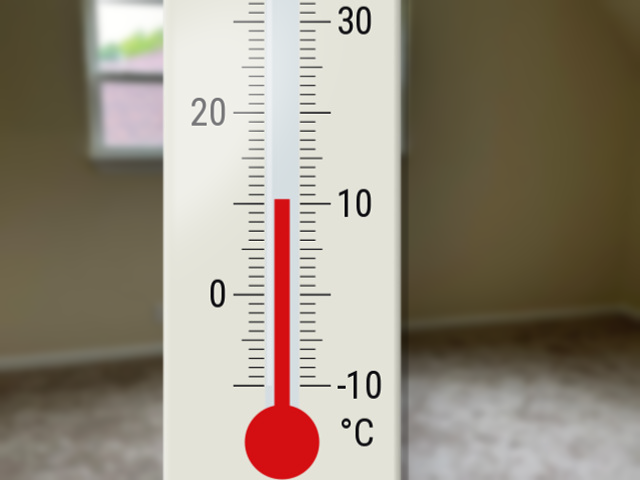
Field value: value=10.5 unit=°C
